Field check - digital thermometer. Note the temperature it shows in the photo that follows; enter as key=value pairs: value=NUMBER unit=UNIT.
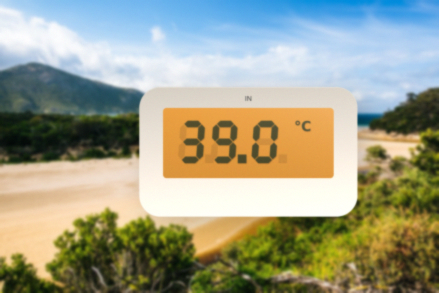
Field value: value=39.0 unit=°C
